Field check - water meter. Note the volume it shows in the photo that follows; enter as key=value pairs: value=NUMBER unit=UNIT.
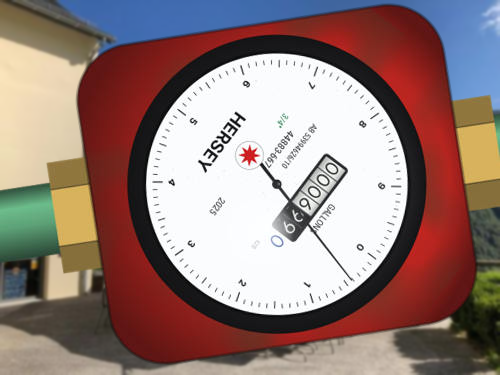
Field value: value=6990.4 unit=gal
